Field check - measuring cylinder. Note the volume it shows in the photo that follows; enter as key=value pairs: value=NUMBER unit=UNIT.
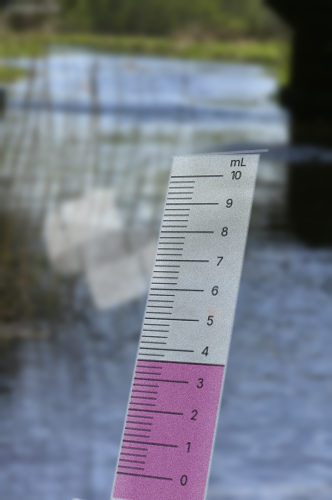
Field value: value=3.6 unit=mL
